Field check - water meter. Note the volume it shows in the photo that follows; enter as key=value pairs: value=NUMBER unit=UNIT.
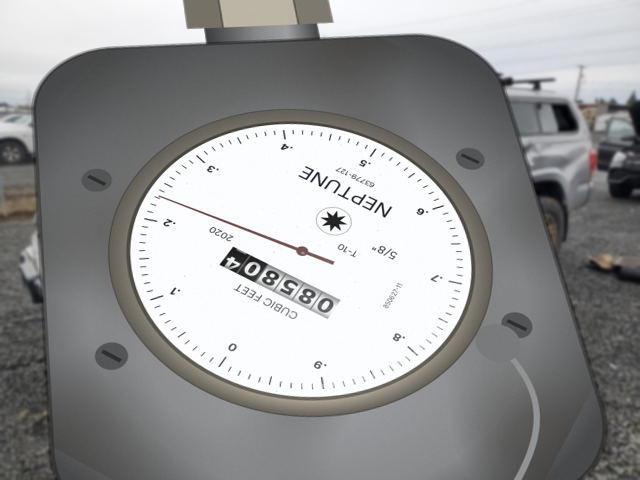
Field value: value=85804.23 unit=ft³
